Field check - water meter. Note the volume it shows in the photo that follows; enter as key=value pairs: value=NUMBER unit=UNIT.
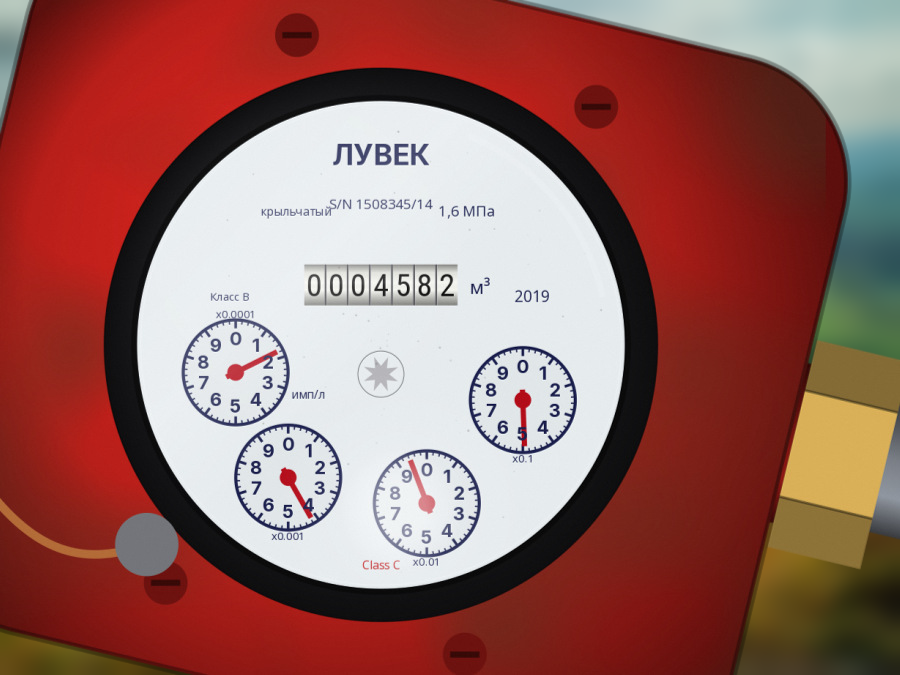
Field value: value=4582.4941 unit=m³
